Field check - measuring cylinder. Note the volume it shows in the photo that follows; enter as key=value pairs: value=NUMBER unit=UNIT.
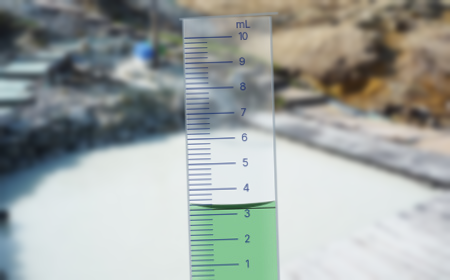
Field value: value=3.2 unit=mL
